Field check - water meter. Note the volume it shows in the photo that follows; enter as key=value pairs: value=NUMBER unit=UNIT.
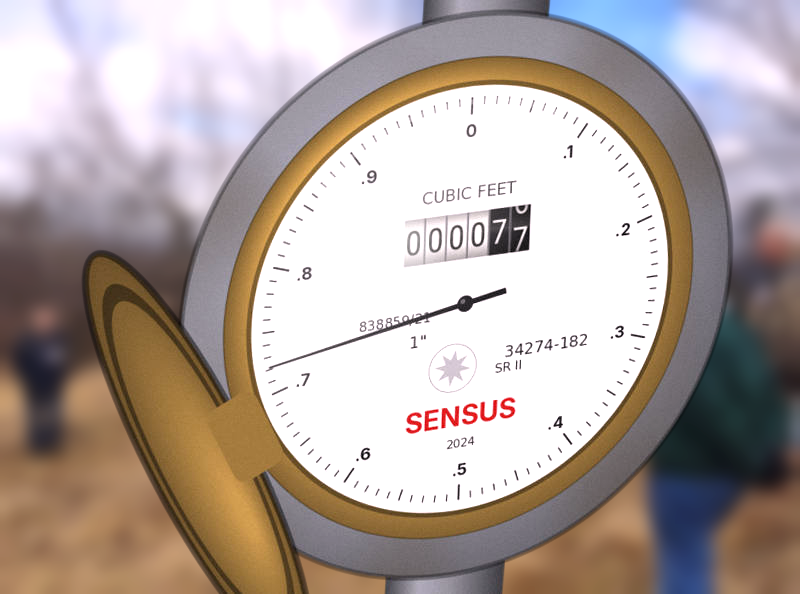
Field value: value=76.72 unit=ft³
